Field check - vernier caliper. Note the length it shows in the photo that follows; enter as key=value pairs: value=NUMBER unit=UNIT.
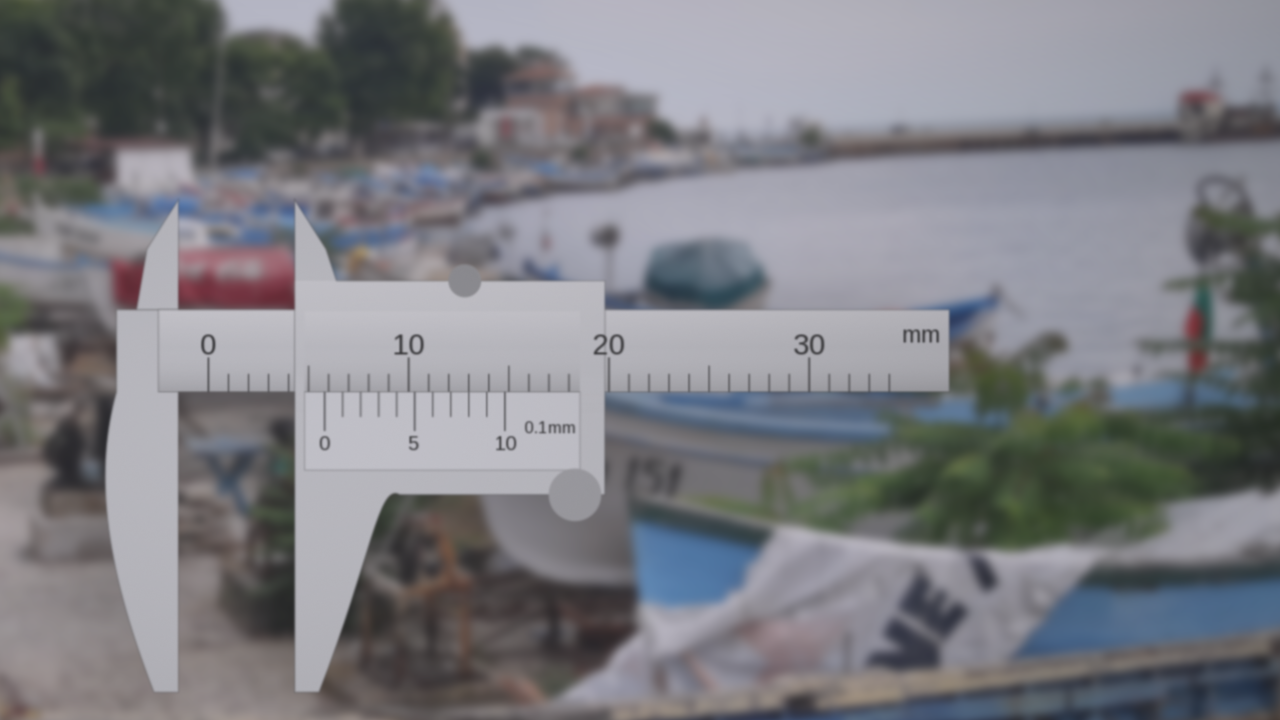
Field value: value=5.8 unit=mm
